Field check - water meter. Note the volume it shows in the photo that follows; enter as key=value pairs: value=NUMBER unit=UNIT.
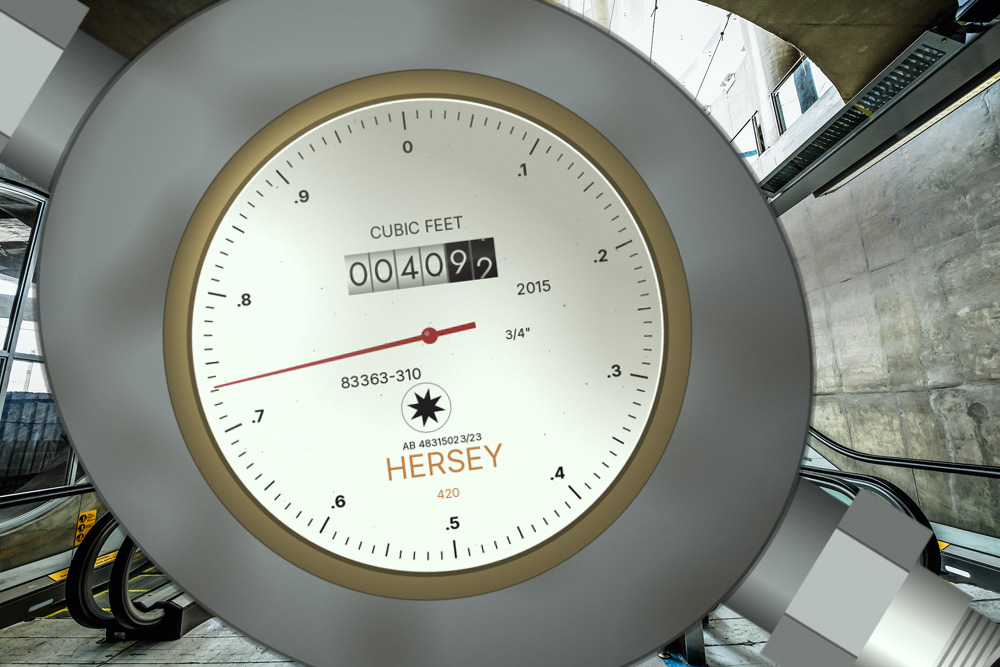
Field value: value=4091.73 unit=ft³
